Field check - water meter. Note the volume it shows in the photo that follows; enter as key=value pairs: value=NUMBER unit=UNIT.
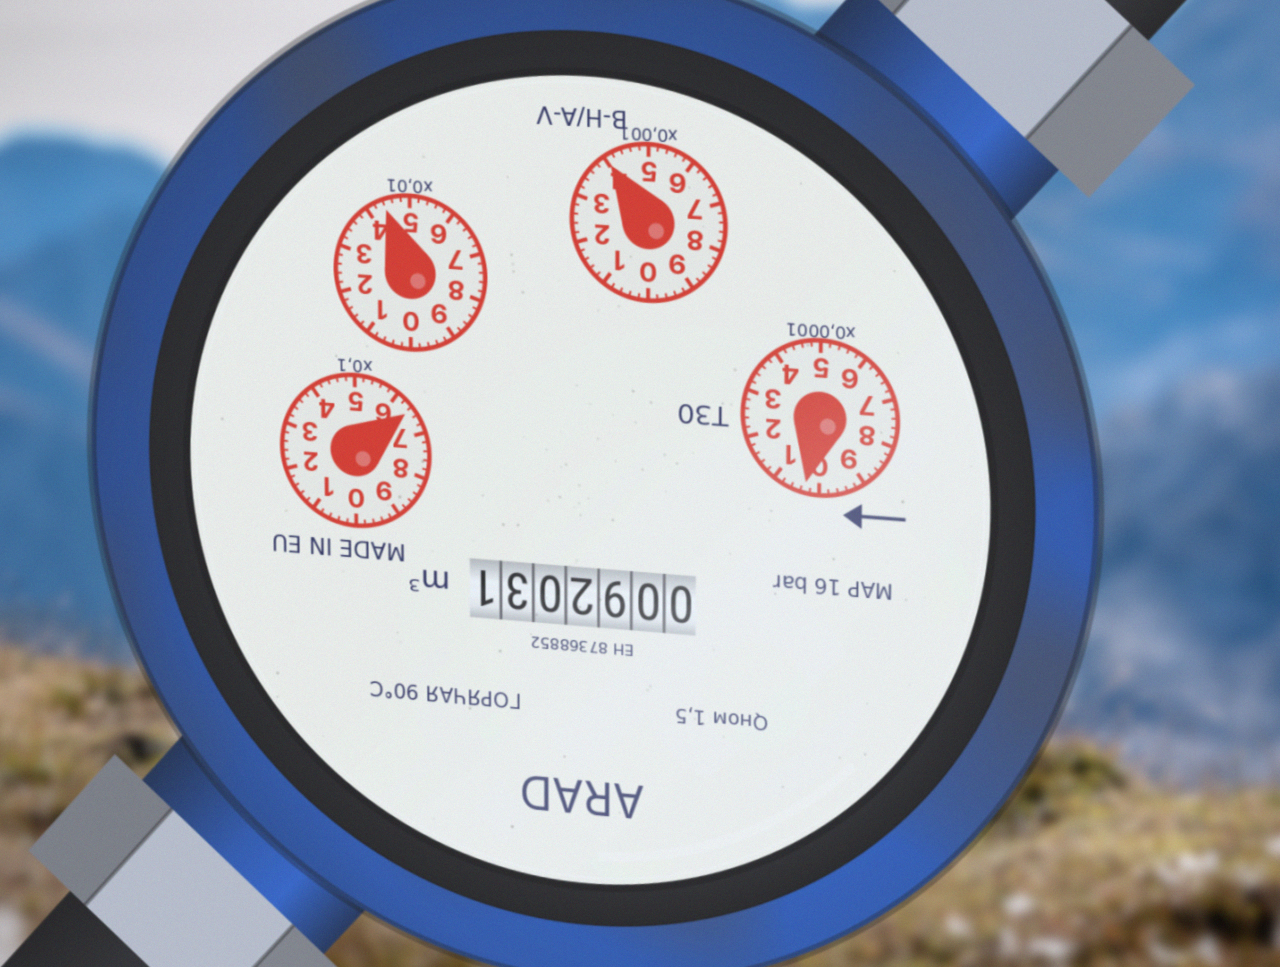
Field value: value=92031.6440 unit=m³
